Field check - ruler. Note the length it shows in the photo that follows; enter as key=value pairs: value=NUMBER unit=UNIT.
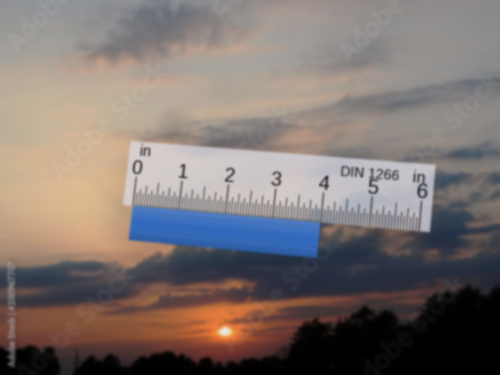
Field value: value=4 unit=in
